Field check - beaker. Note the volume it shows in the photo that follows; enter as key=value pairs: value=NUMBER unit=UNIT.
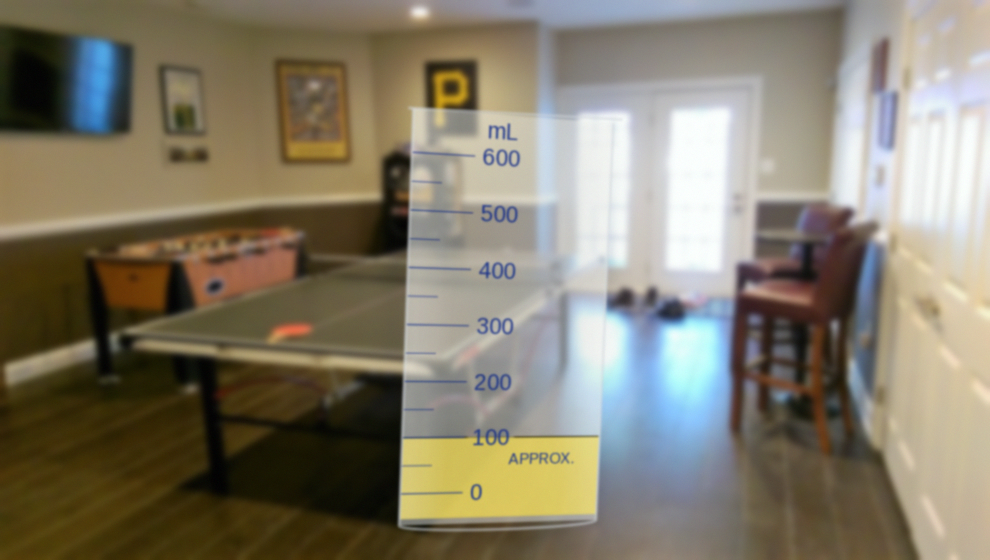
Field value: value=100 unit=mL
